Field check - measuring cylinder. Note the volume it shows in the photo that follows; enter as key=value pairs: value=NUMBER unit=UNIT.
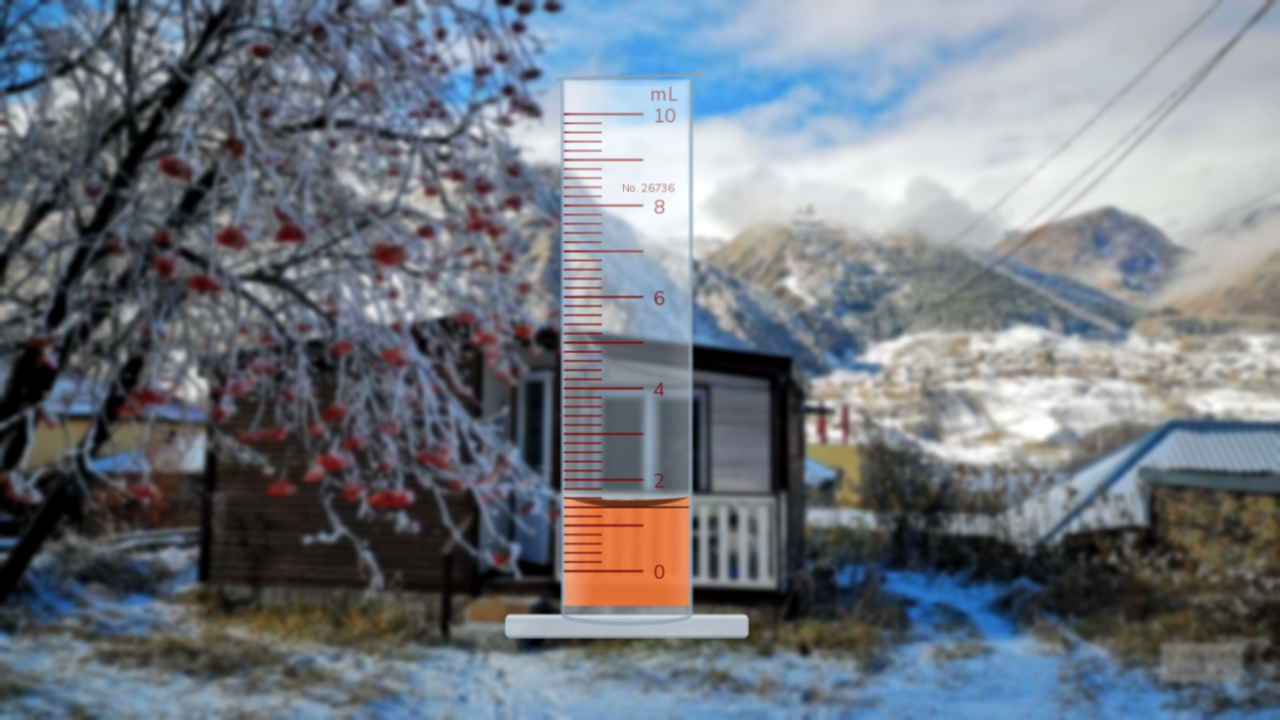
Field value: value=1.4 unit=mL
